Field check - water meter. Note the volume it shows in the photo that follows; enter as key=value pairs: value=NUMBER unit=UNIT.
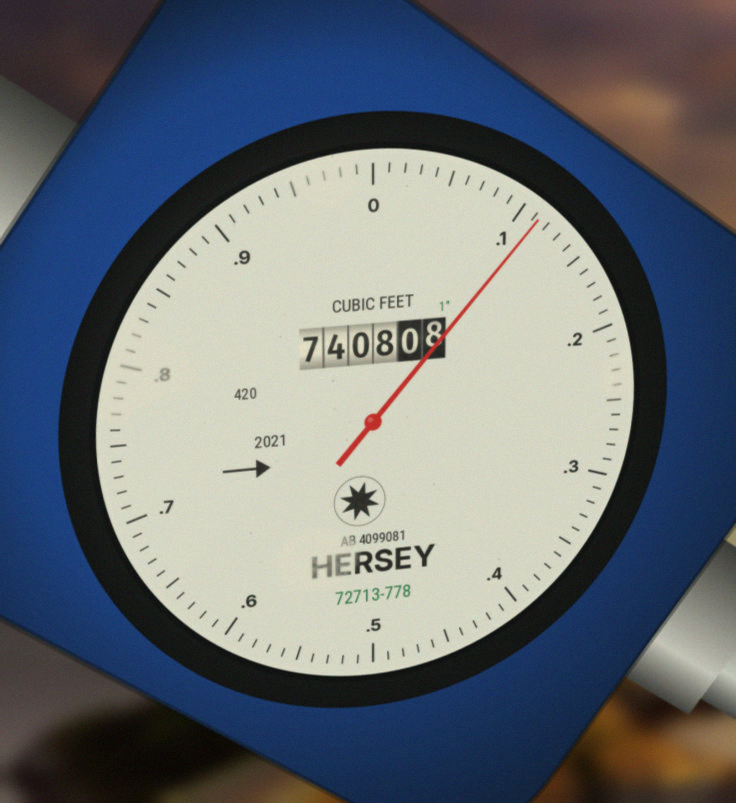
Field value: value=740808.11 unit=ft³
